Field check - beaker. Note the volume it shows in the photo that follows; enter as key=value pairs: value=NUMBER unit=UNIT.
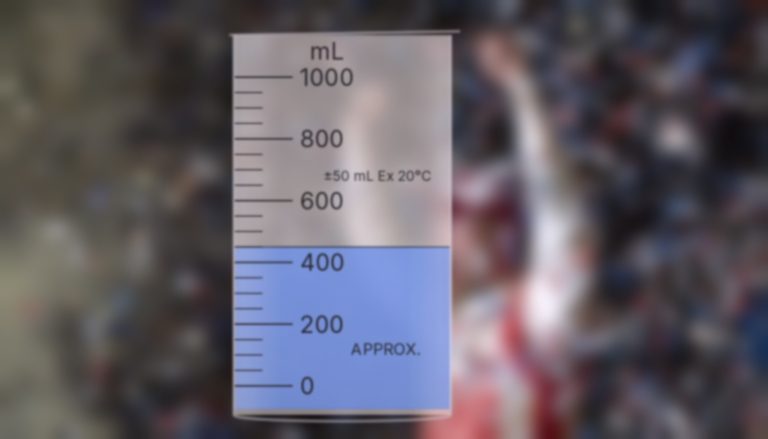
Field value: value=450 unit=mL
